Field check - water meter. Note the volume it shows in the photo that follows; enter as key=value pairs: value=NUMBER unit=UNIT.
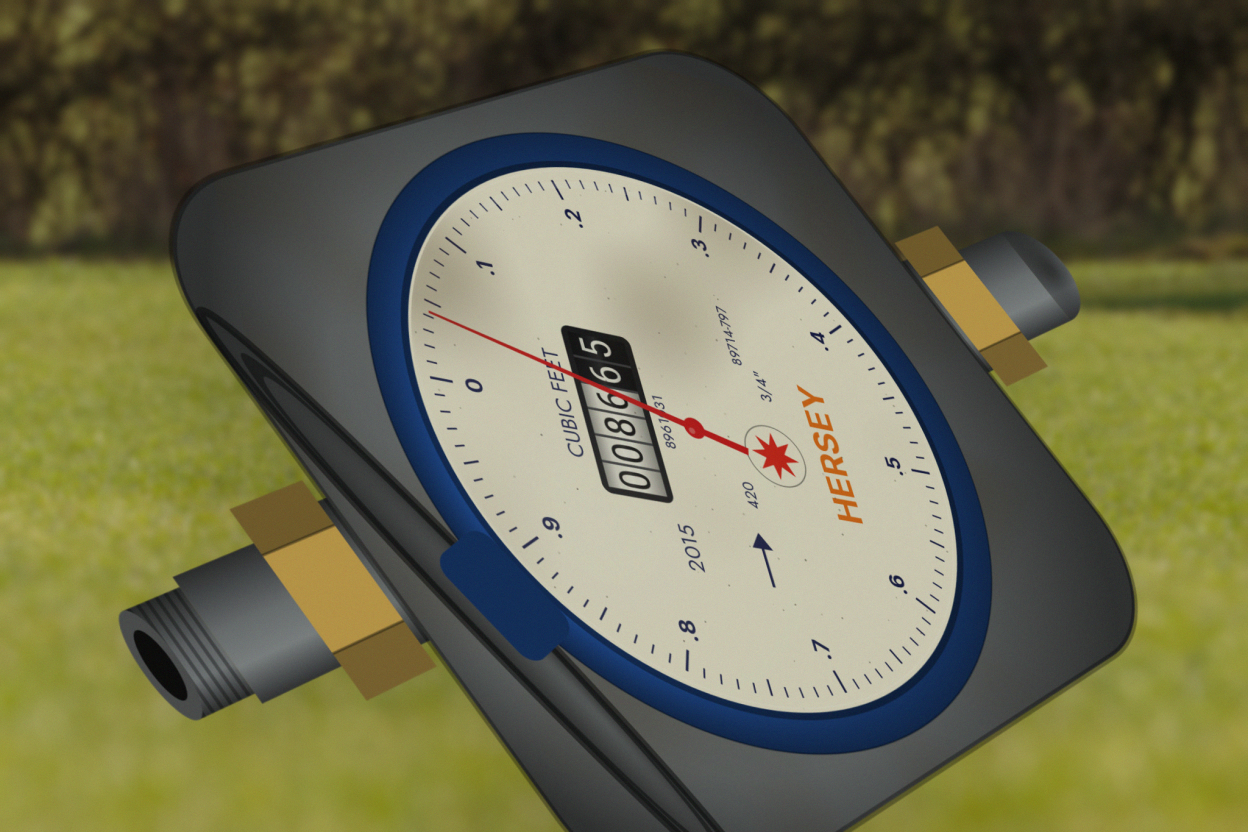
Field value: value=8665.04 unit=ft³
